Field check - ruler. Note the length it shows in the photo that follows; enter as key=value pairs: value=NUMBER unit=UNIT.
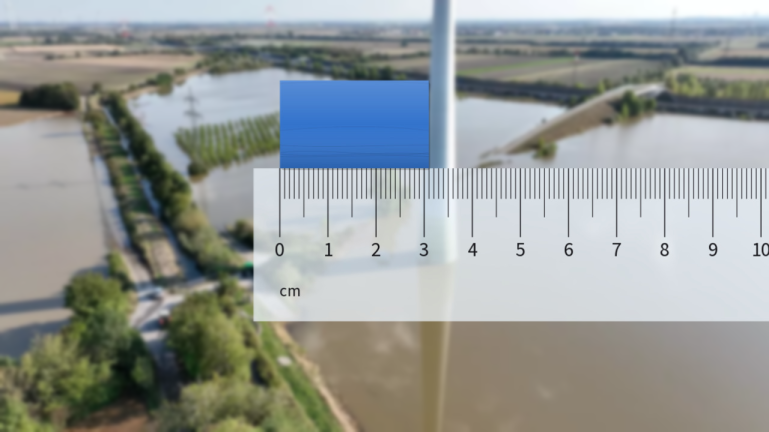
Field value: value=3.1 unit=cm
